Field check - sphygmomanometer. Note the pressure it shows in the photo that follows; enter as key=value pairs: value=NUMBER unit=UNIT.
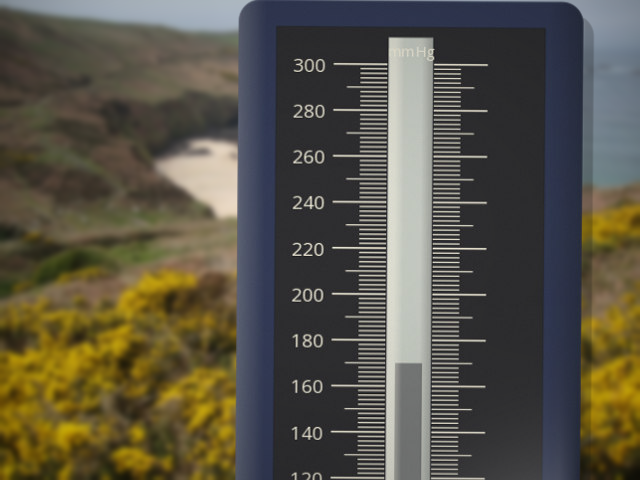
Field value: value=170 unit=mmHg
